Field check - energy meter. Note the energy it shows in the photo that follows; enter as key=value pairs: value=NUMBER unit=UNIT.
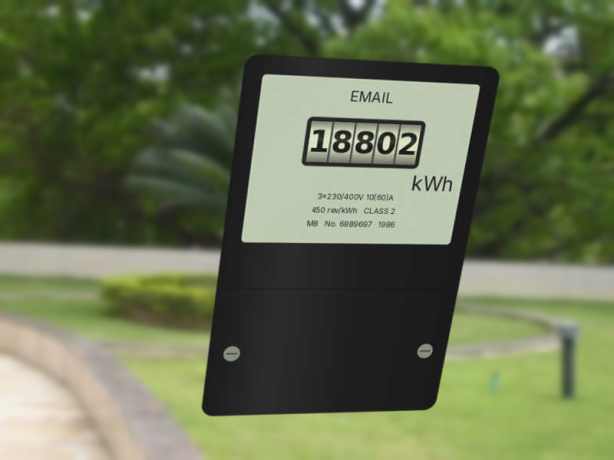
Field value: value=18802 unit=kWh
